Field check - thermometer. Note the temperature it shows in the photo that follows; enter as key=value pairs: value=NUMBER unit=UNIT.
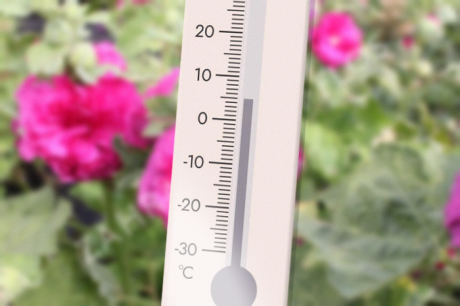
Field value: value=5 unit=°C
